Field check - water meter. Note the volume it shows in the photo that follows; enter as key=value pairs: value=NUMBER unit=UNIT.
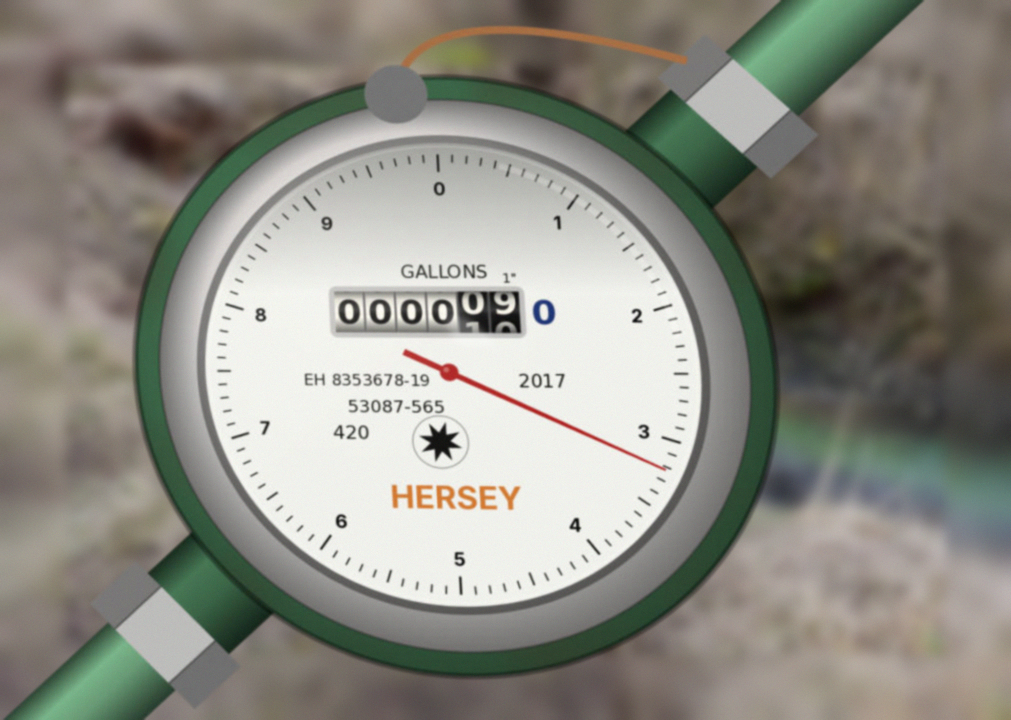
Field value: value=93.2 unit=gal
